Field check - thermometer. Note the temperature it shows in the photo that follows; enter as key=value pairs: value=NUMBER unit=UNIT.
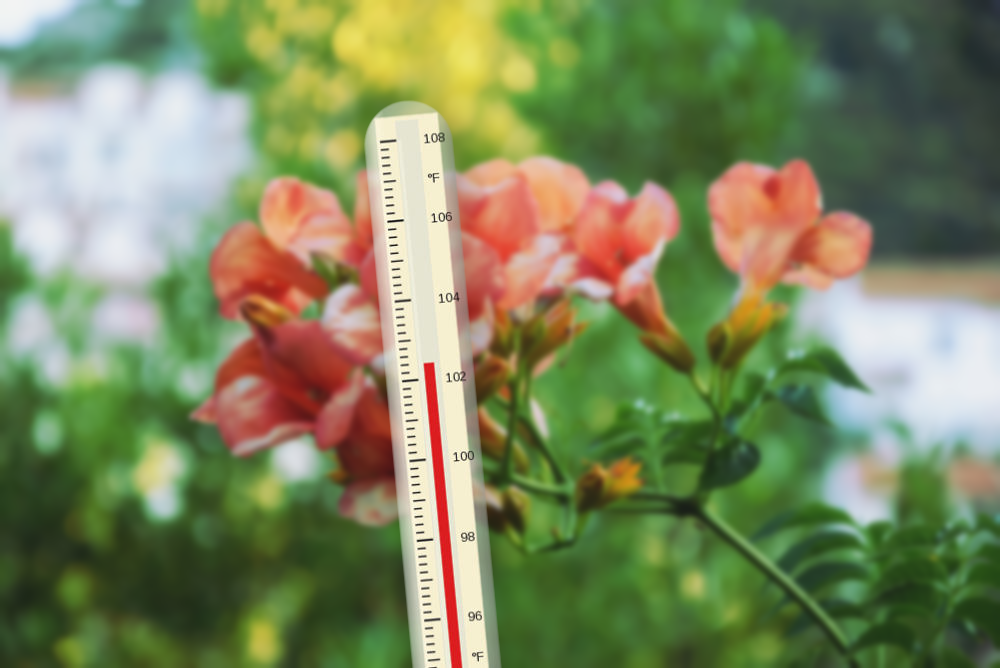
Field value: value=102.4 unit=°F
